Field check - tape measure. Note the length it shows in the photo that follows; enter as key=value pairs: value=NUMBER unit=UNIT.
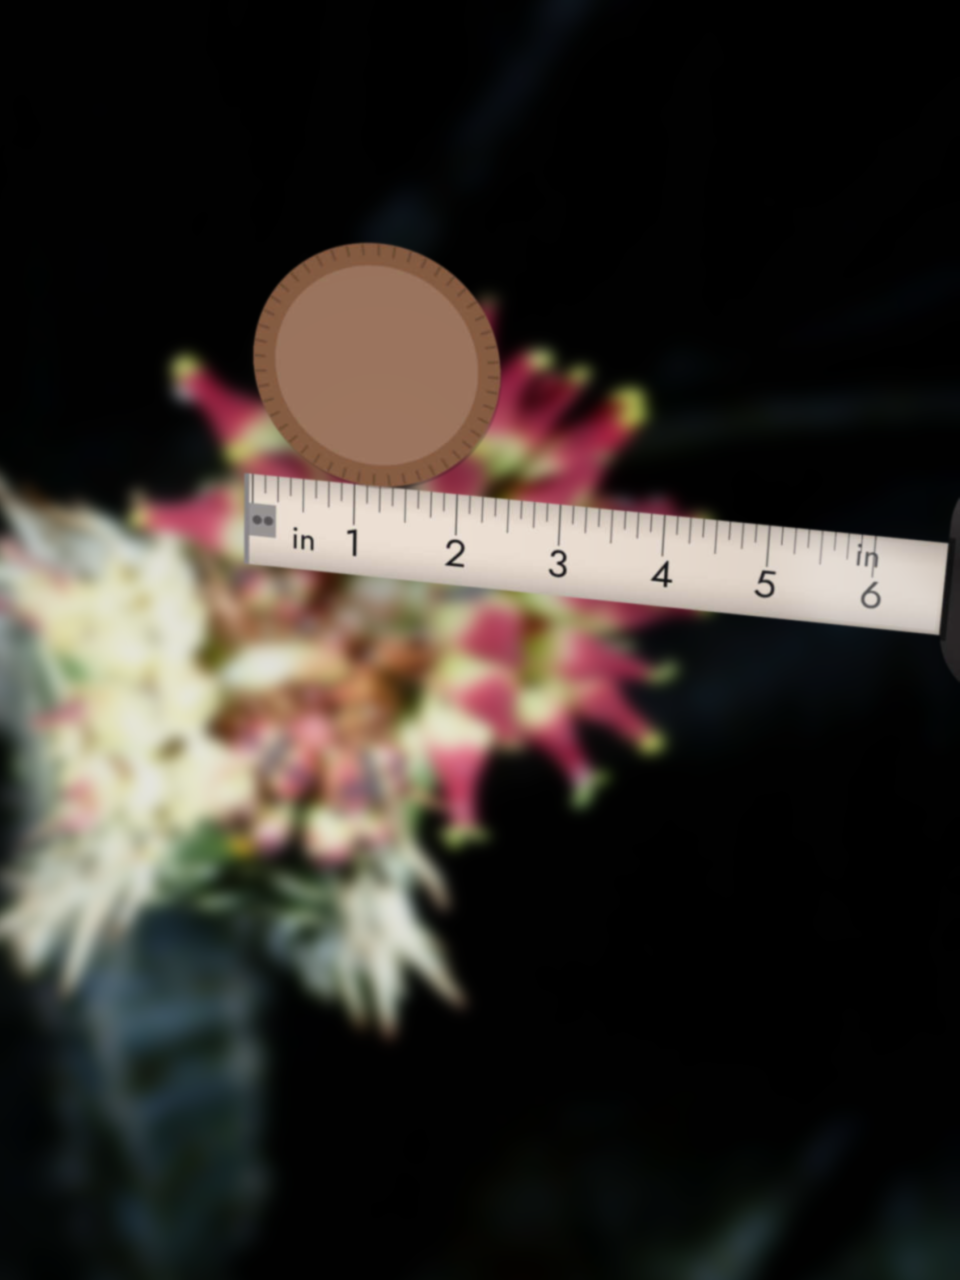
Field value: value=2.375 unit=in
